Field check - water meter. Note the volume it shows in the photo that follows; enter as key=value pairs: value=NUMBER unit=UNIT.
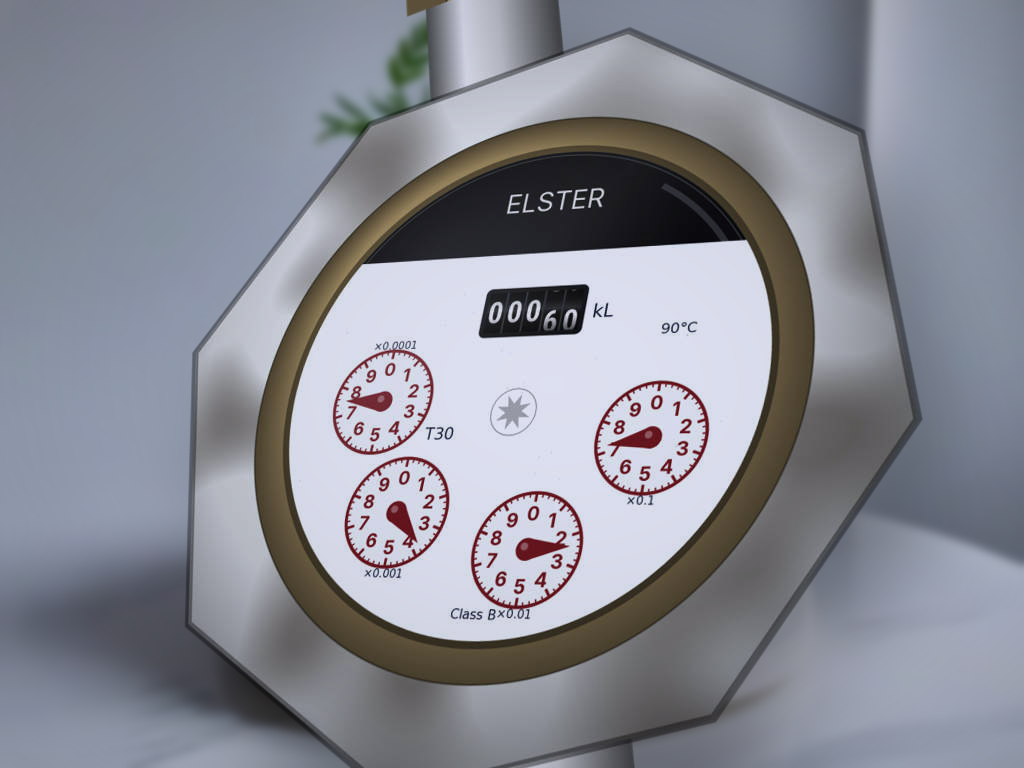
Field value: value=59.7237 unit=kL
